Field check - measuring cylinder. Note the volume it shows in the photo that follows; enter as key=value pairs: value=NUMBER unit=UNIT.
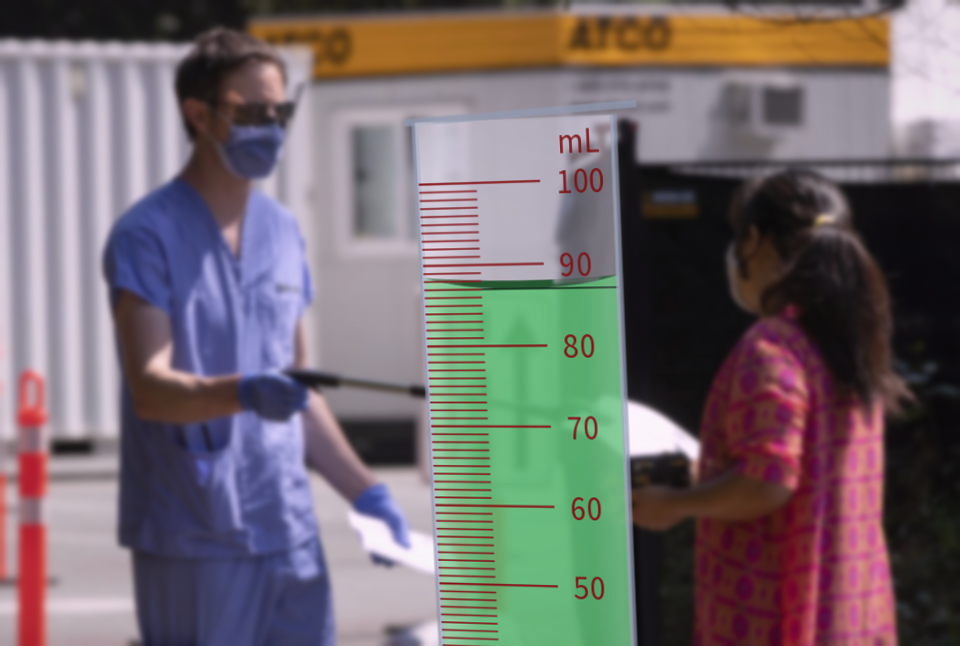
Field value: value=87 unit=mL
